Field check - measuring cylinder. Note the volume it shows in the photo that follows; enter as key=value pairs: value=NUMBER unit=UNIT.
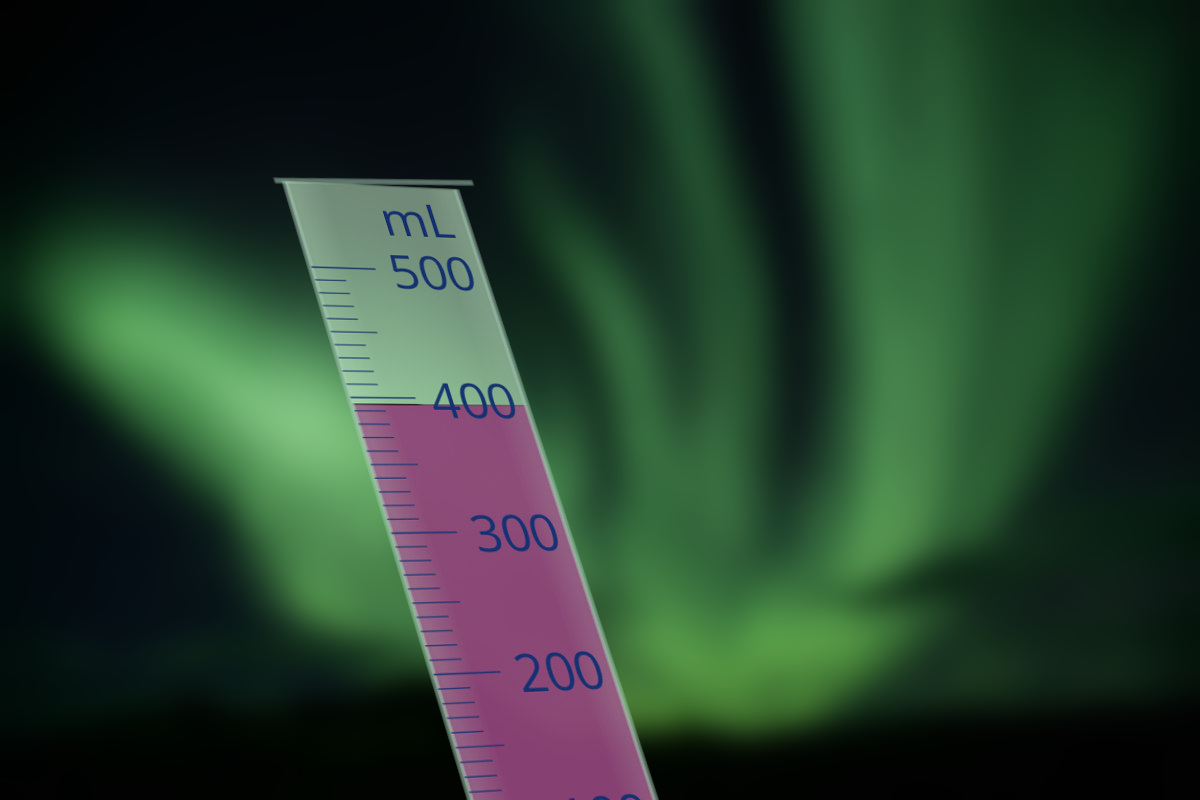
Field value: value=395 unit=mL
